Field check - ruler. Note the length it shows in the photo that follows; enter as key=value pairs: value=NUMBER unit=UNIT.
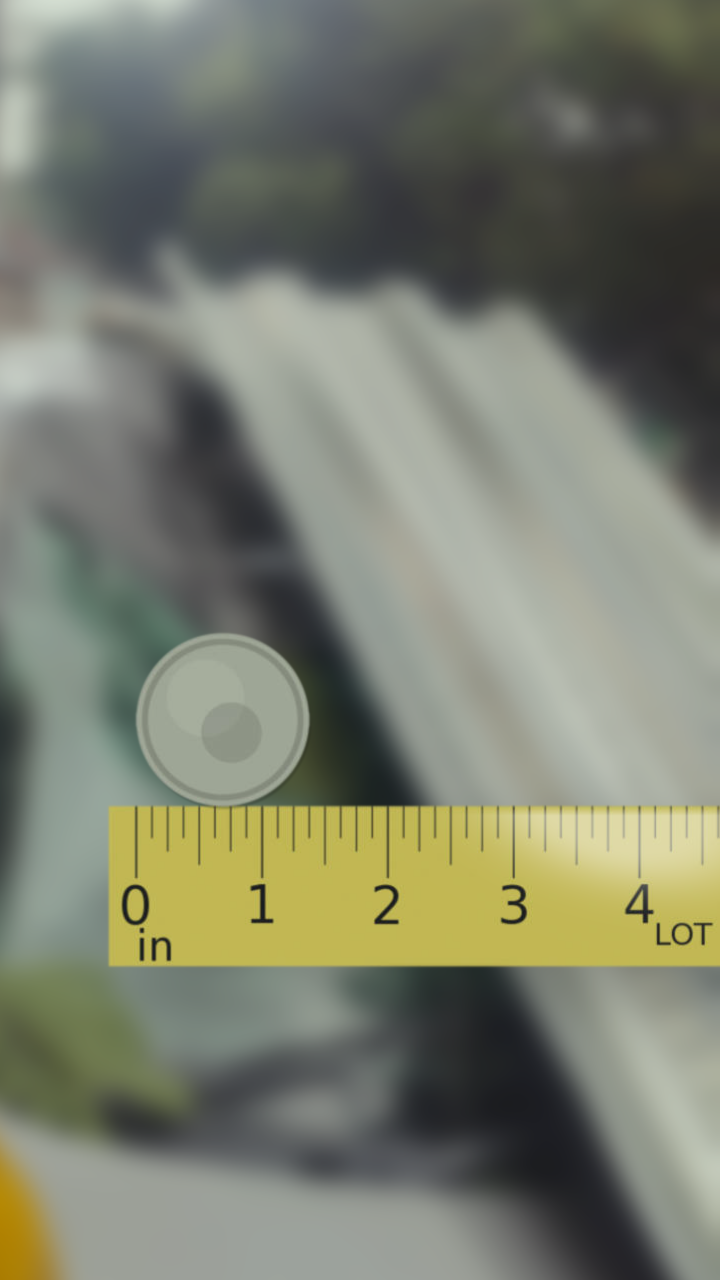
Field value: value=1.375 unit=in
